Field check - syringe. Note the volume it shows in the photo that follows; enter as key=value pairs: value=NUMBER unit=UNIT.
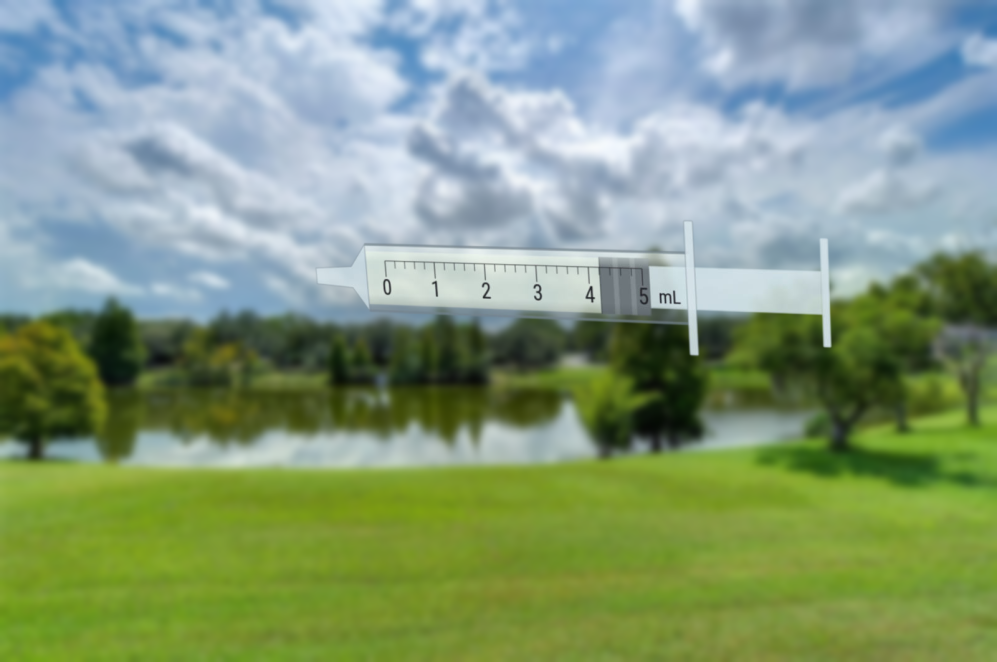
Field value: value=4.2 unit=mL
